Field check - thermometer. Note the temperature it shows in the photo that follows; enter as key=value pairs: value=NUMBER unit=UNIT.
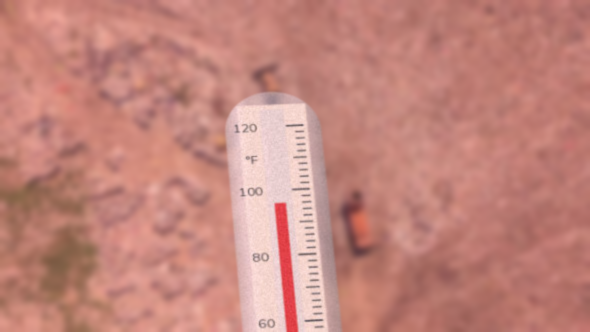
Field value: value=96 unit=°F
